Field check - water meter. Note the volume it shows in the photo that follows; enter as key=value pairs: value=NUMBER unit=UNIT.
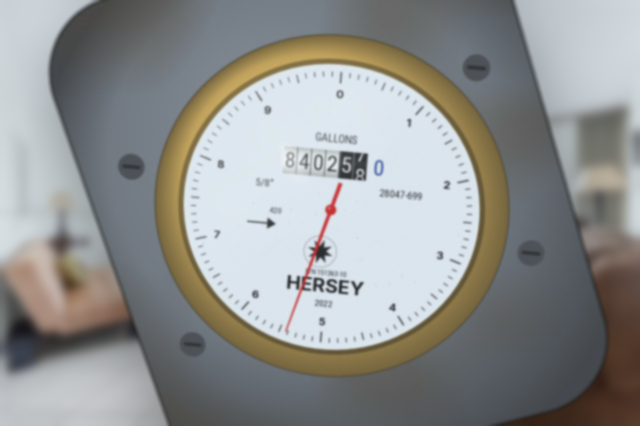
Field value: value=8402575.4 unit=gal
